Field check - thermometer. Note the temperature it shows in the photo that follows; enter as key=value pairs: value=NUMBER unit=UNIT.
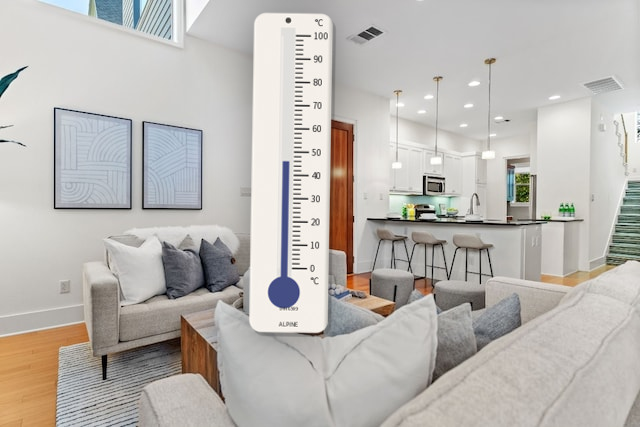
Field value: value=46 unit=°C
